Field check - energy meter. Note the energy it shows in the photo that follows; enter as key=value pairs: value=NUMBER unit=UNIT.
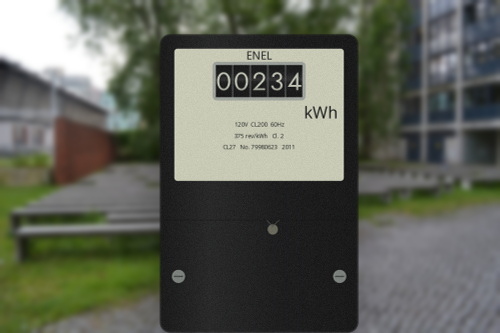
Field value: value=234 unit=kWh
